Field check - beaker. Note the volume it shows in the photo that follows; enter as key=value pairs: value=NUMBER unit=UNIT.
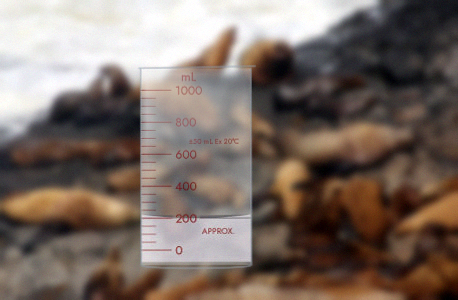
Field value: value=200 unit=mL
